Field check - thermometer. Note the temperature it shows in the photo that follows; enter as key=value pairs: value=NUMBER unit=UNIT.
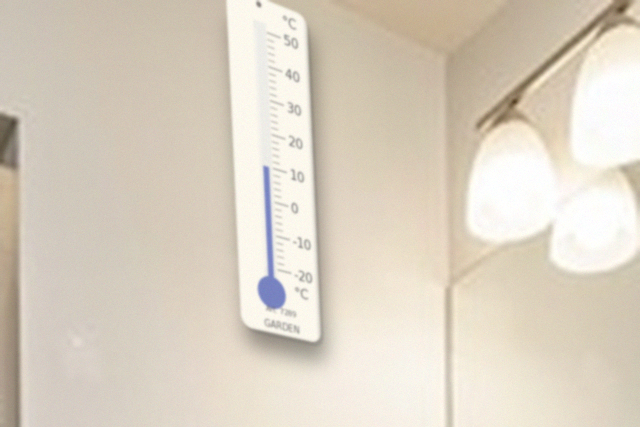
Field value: value=10 unit=°C
